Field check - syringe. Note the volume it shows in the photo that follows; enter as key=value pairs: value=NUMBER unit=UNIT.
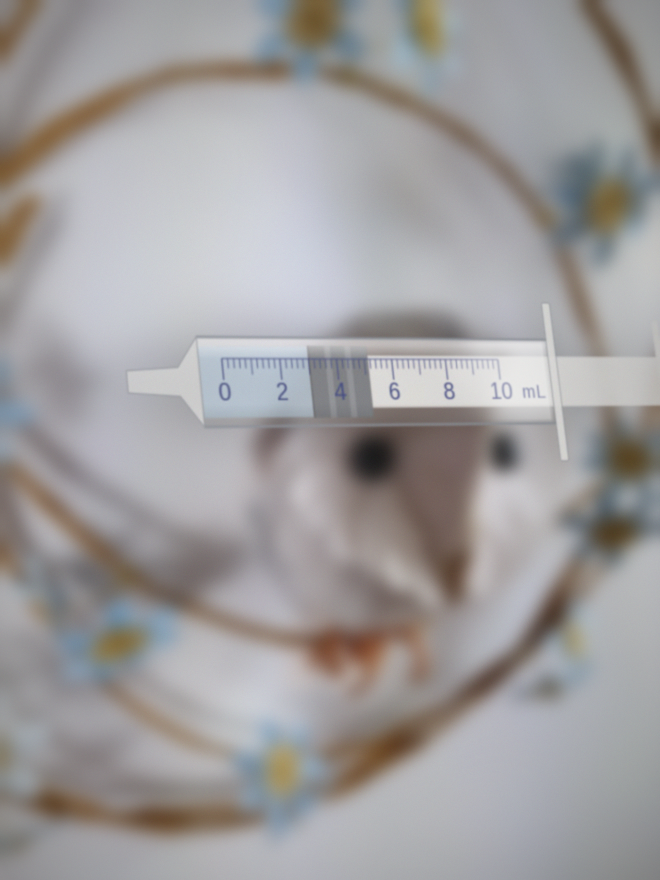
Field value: value=3 unit=mL
